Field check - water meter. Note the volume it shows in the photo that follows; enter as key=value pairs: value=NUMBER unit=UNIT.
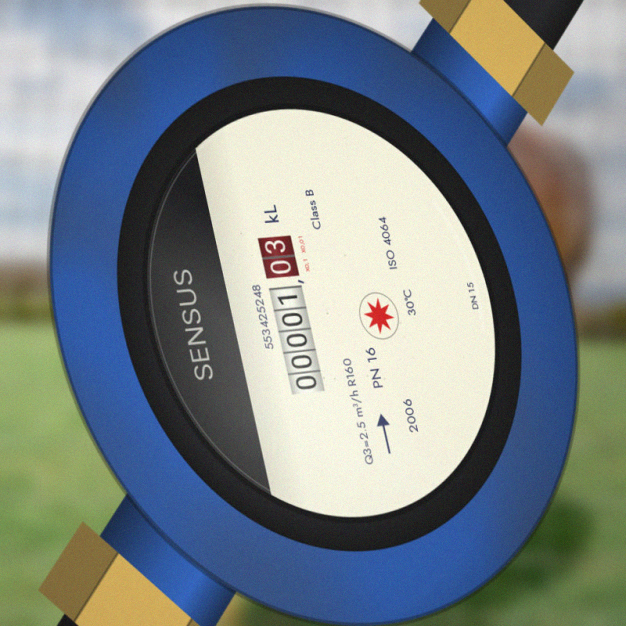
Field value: value=1.03 unit=kL
